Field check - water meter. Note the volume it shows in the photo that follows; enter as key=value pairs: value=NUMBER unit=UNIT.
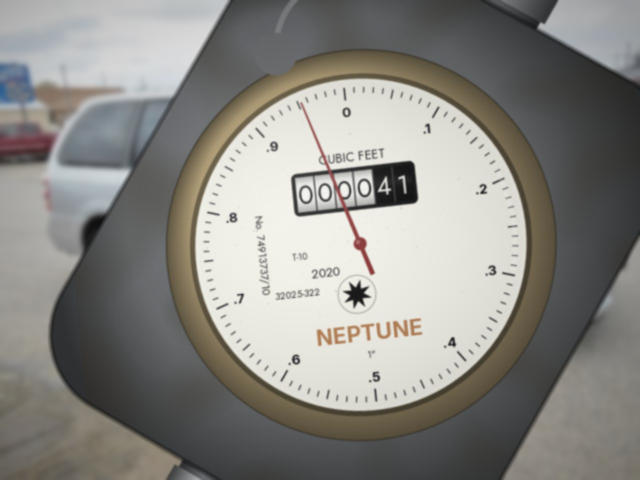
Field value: value=40.95 unit=ft³
